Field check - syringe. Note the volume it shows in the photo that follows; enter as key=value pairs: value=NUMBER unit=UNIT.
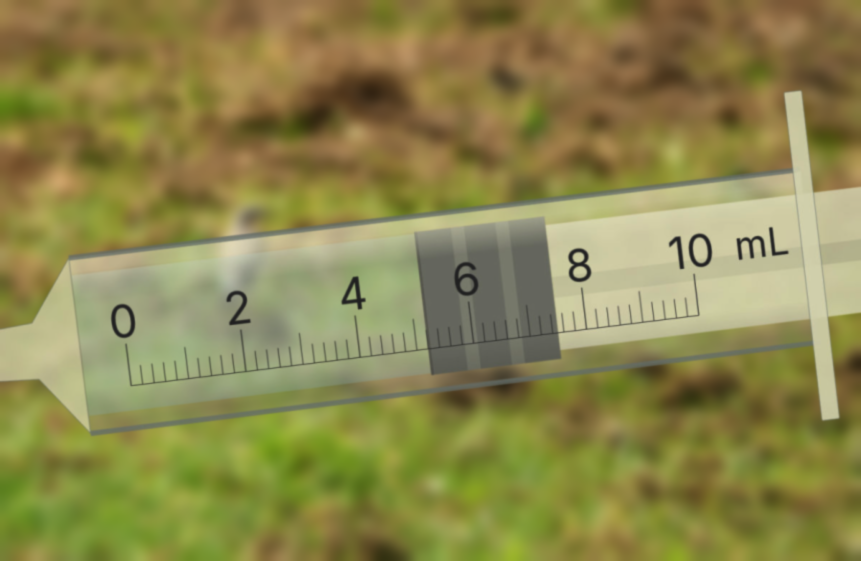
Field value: value=5.2 unit=mL
